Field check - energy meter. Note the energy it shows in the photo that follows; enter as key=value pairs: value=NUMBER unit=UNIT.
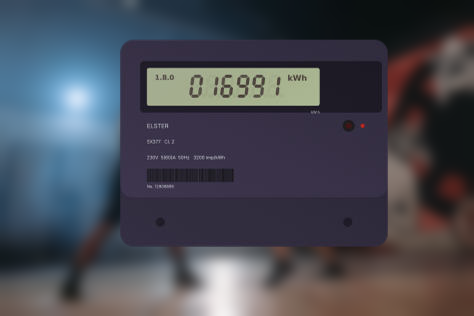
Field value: value=16991 unit=kWh
